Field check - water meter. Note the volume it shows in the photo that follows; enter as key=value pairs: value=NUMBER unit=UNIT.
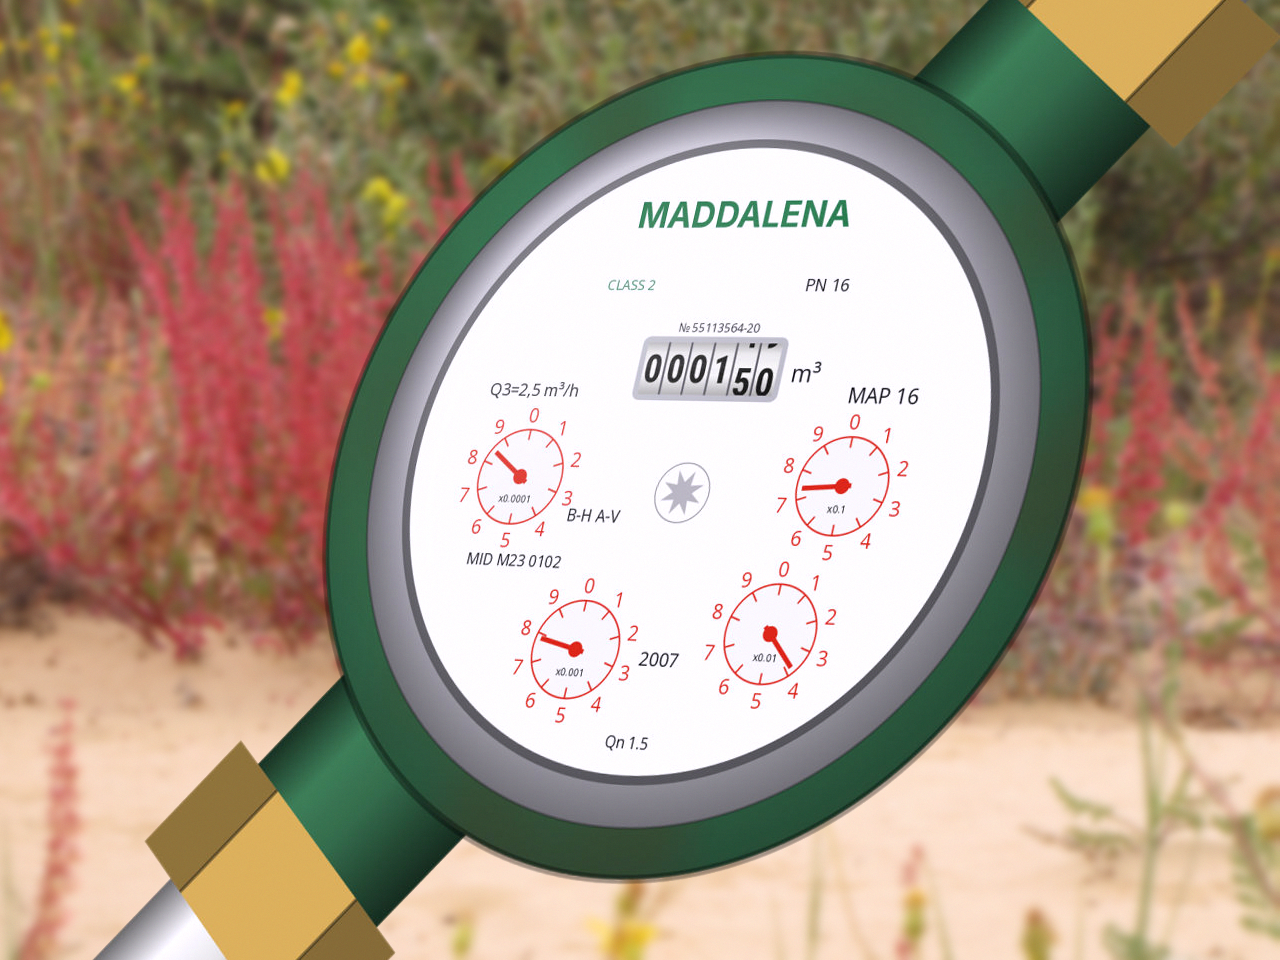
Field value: value=149.7378 unit=m³
